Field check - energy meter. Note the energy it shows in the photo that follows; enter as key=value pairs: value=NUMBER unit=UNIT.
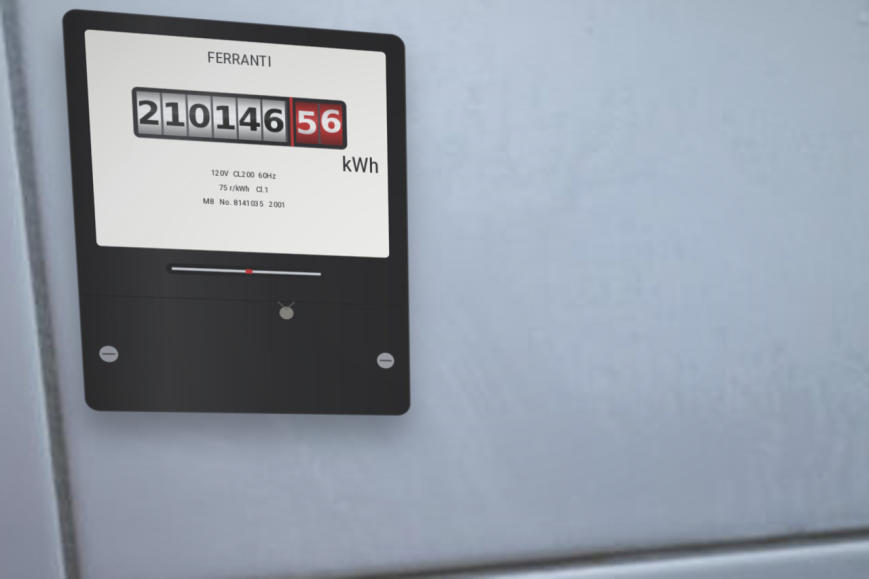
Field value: value=210146.56 unit=kWh
